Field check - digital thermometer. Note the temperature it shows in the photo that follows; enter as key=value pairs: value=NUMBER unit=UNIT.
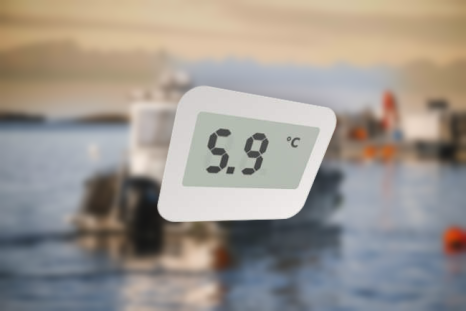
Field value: value=5.9 unit=°C
